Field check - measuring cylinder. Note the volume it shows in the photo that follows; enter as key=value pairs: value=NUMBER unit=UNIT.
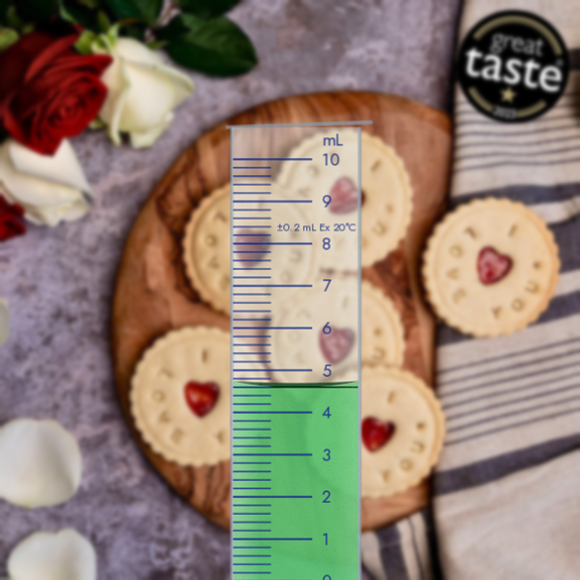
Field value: value=4.6 unit=mL
